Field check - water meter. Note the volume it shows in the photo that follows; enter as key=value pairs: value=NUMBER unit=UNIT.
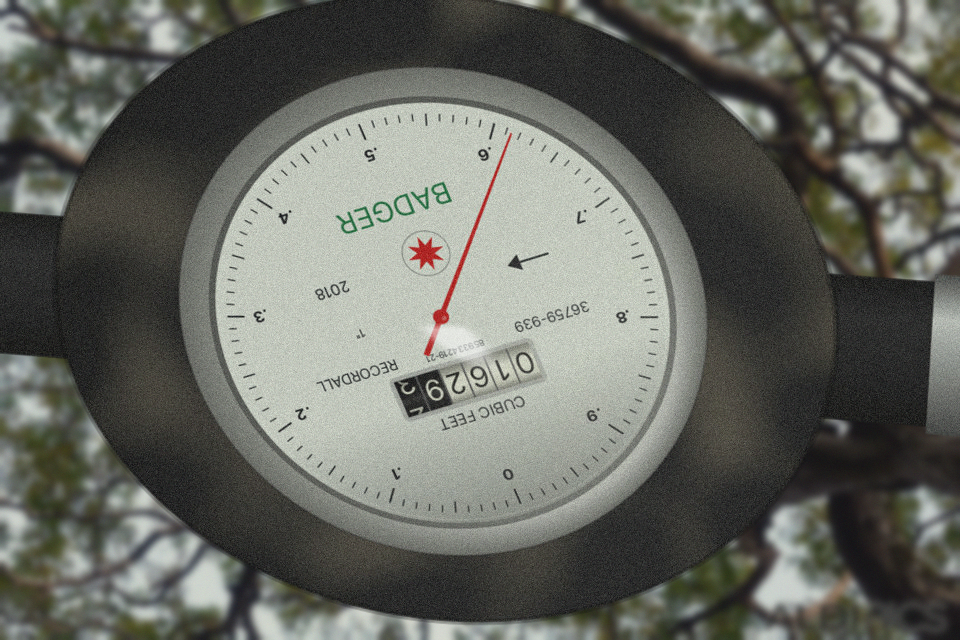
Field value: value=16292.61 unit=ft³
